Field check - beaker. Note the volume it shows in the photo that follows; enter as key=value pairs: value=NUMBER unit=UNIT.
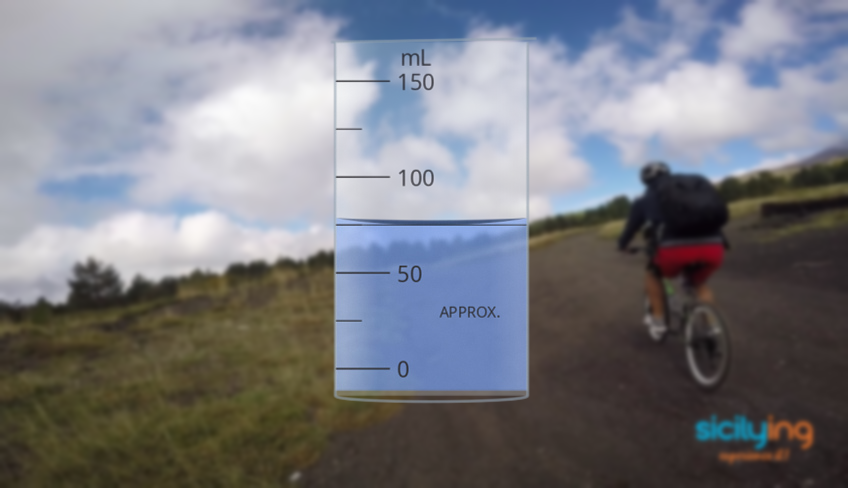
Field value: value=75 unit=mL
